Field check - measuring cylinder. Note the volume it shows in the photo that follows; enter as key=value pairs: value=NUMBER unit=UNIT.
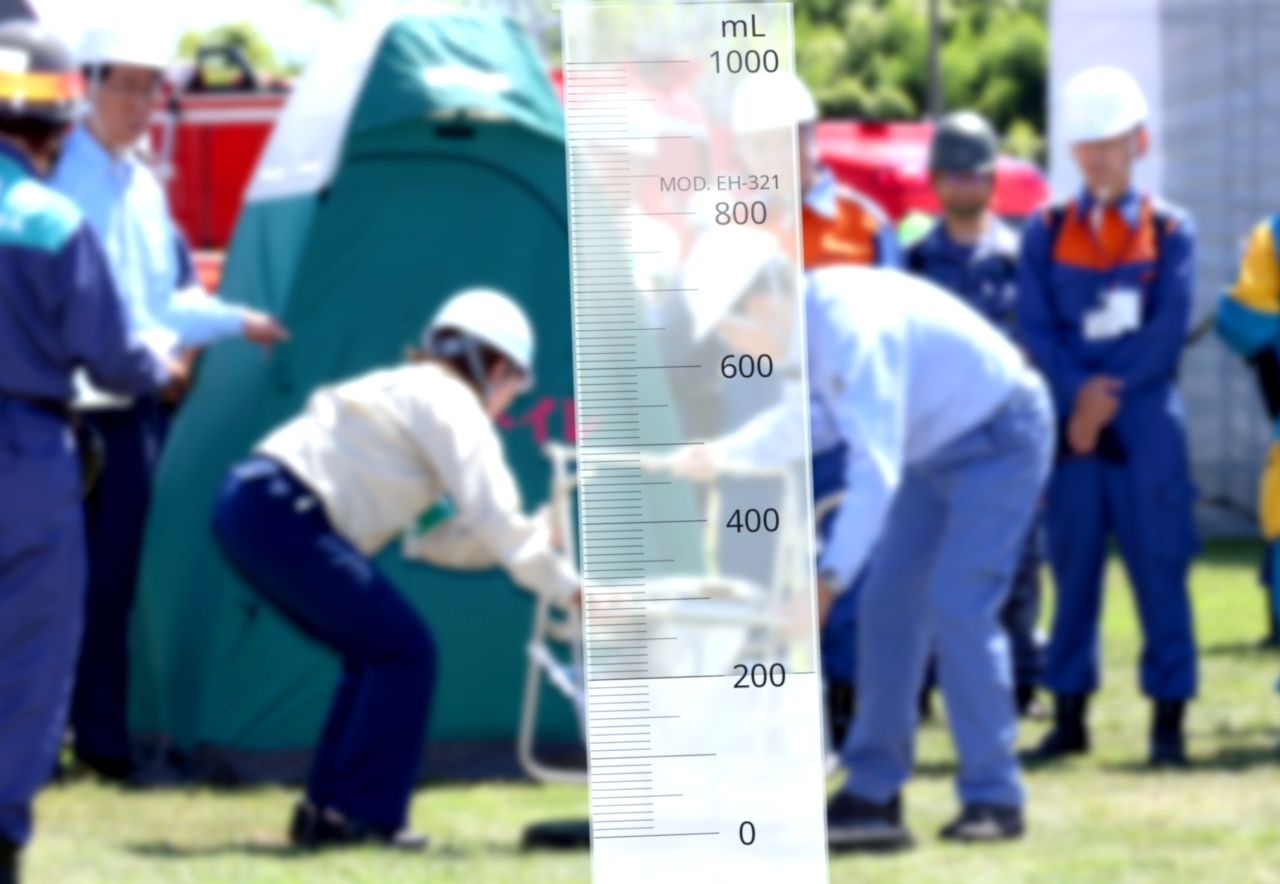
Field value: value=200 unit=mL
